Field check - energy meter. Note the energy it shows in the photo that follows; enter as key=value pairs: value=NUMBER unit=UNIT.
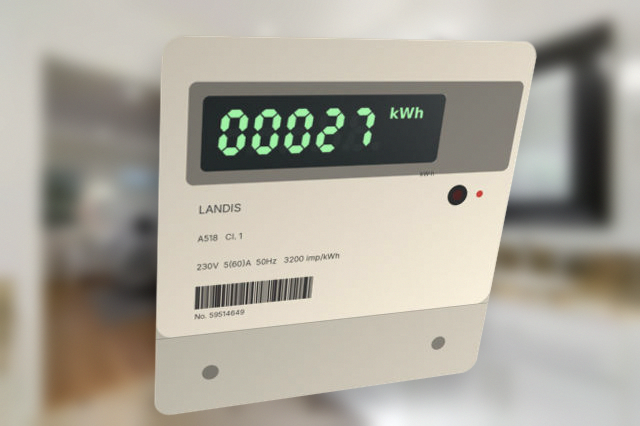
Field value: value=27 unit=kWh
